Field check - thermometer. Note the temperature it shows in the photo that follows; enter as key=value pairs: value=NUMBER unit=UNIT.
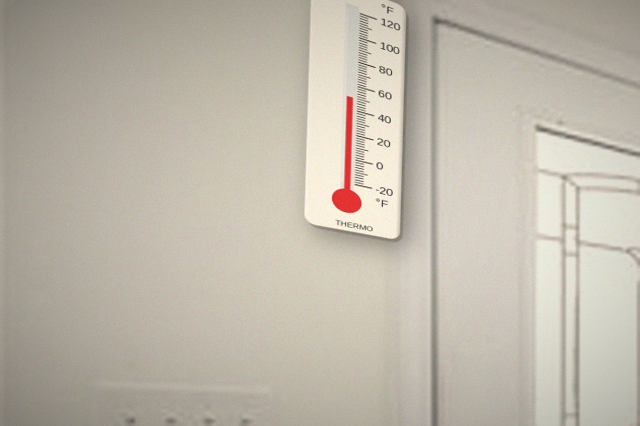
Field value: value=50 unit=°F
